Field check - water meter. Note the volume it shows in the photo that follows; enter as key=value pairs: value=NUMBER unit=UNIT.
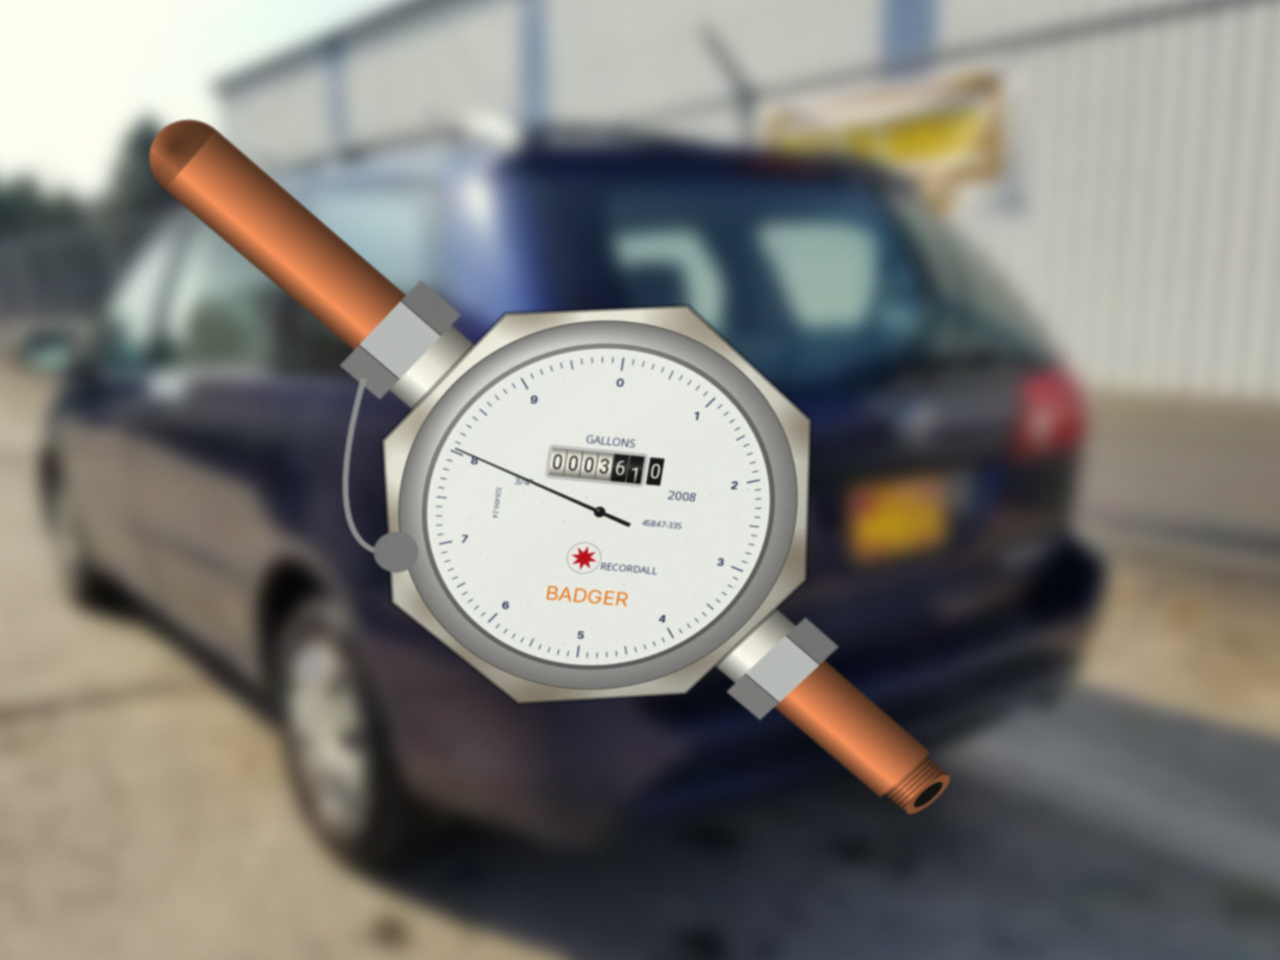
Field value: value=3608.0 unit=gal
